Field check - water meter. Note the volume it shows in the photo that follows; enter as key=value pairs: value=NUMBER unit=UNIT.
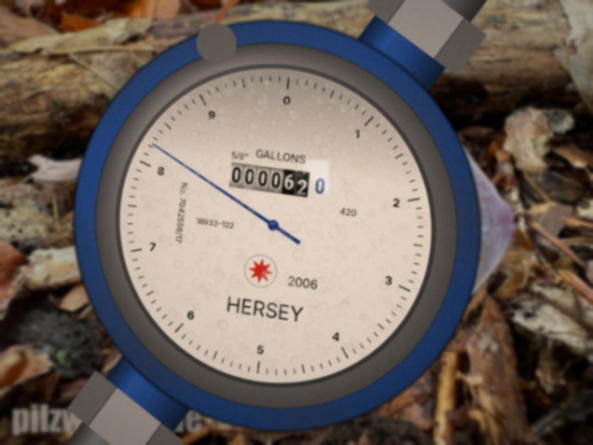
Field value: value=618.2 unit=gal
